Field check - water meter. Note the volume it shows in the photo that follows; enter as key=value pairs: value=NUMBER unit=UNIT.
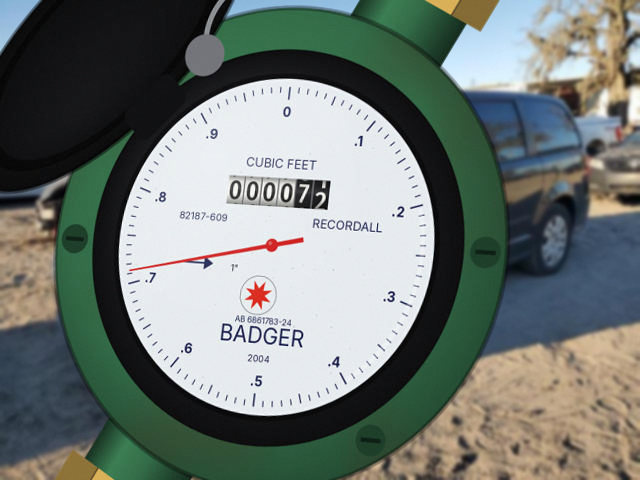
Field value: value=71.71 unit=ft³
